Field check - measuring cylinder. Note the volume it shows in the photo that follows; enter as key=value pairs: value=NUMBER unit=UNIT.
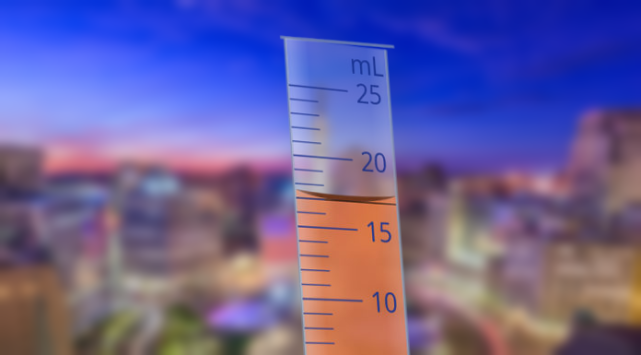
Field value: value=17 unit=mL
